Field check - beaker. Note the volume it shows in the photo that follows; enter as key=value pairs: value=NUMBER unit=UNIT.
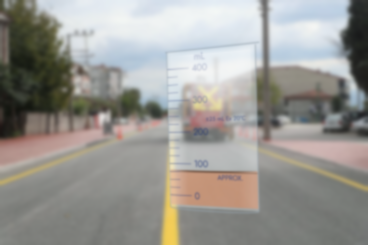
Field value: value=75 unit=mL
